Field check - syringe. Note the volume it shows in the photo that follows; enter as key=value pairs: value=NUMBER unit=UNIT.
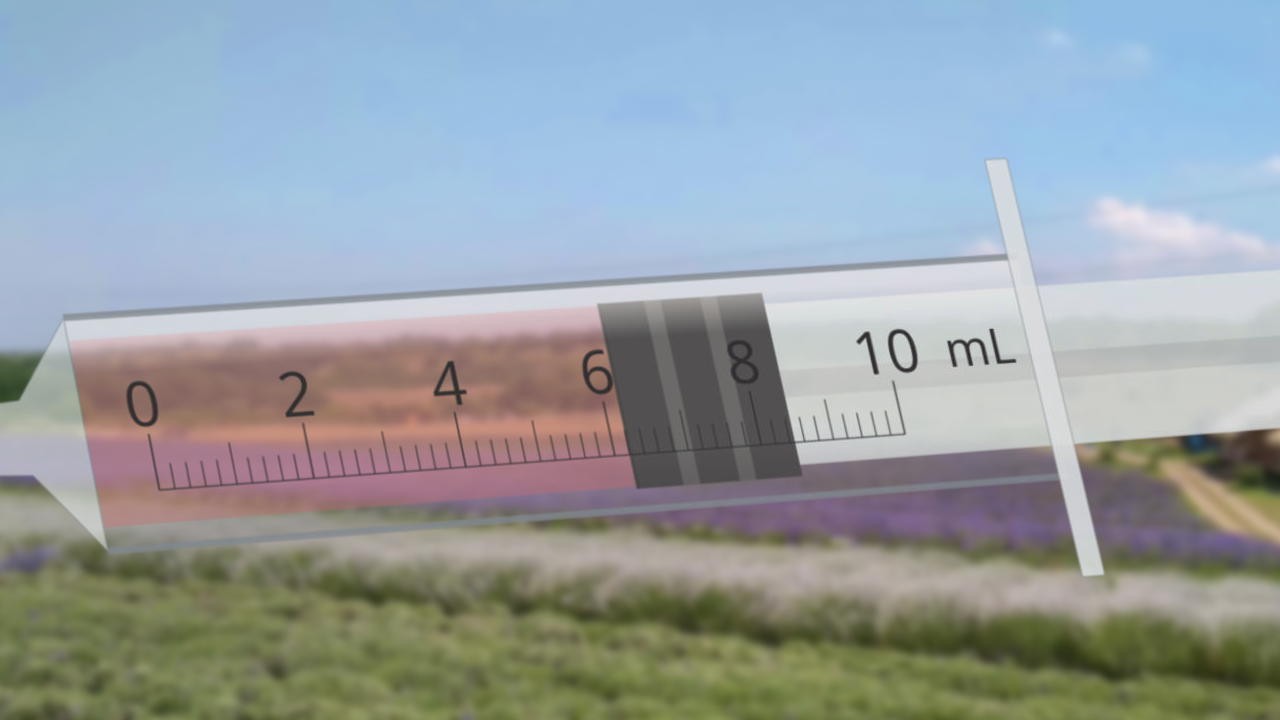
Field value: value=6.2 unit=mL
